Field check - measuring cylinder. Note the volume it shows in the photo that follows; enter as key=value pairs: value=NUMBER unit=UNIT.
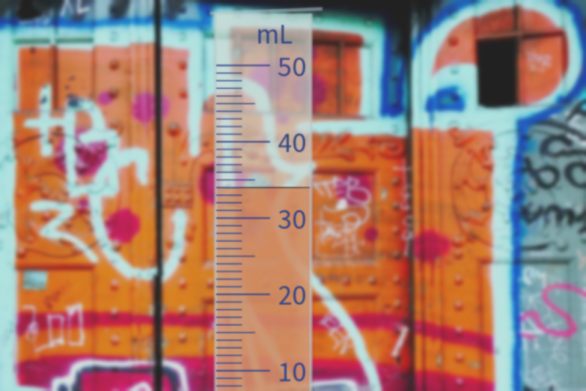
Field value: value=34 unit=mL
